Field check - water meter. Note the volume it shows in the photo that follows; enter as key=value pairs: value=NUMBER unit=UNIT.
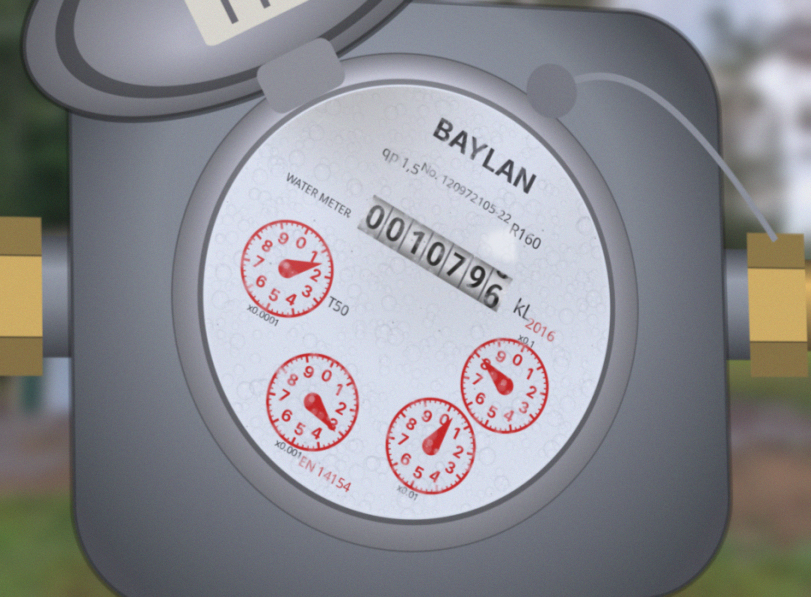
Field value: value=10795.8031 unit=kL
